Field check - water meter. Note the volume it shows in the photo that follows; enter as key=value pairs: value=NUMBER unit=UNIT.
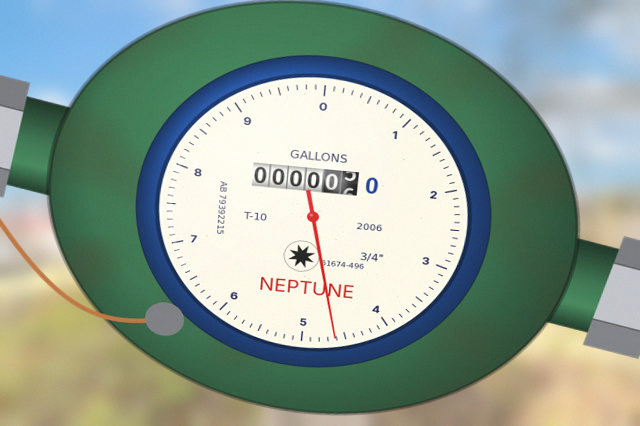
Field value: value=54.6 unit=gal
